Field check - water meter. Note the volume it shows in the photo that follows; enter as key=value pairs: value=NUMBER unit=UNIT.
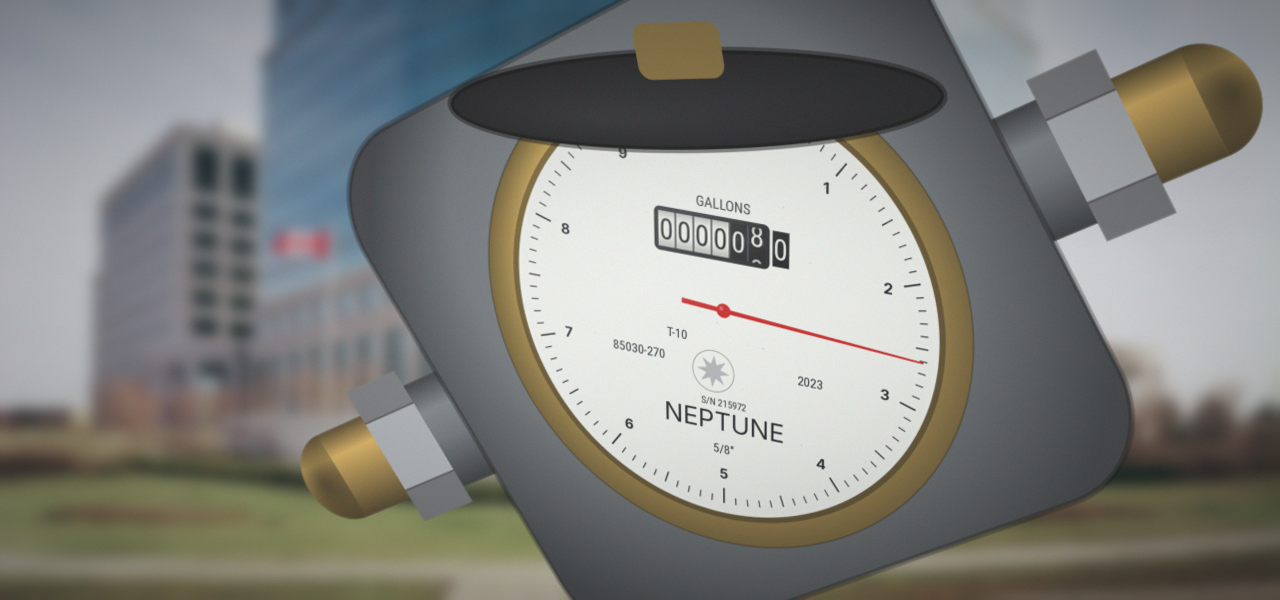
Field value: value=82.6 unit=gal
